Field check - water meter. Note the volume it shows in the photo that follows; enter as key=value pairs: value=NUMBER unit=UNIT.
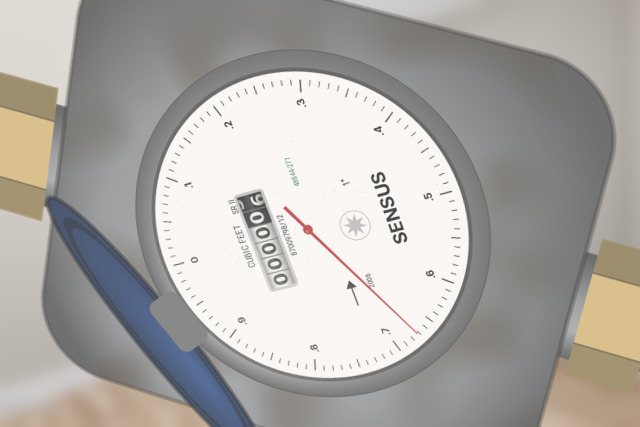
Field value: value=5.67 unit=ft³
